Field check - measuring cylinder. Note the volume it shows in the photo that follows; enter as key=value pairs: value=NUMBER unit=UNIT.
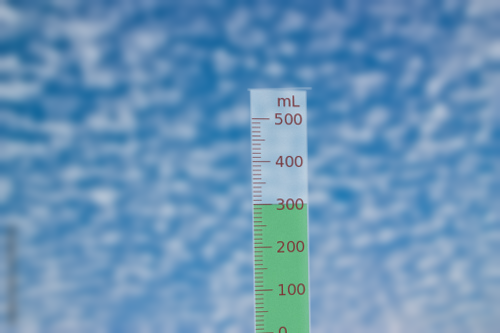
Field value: value=300 unit=mL
